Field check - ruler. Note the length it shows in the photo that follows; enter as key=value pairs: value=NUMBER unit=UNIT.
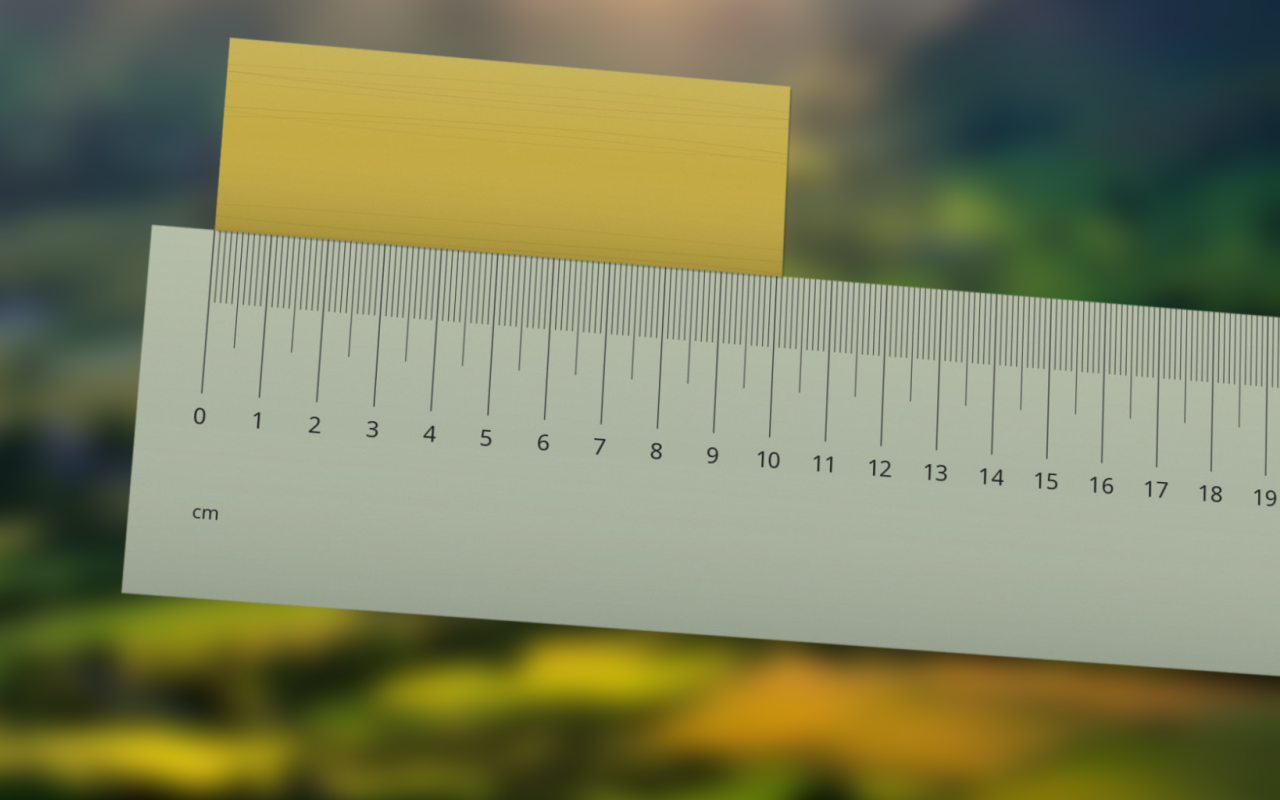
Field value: value=10.1 unit=cm
